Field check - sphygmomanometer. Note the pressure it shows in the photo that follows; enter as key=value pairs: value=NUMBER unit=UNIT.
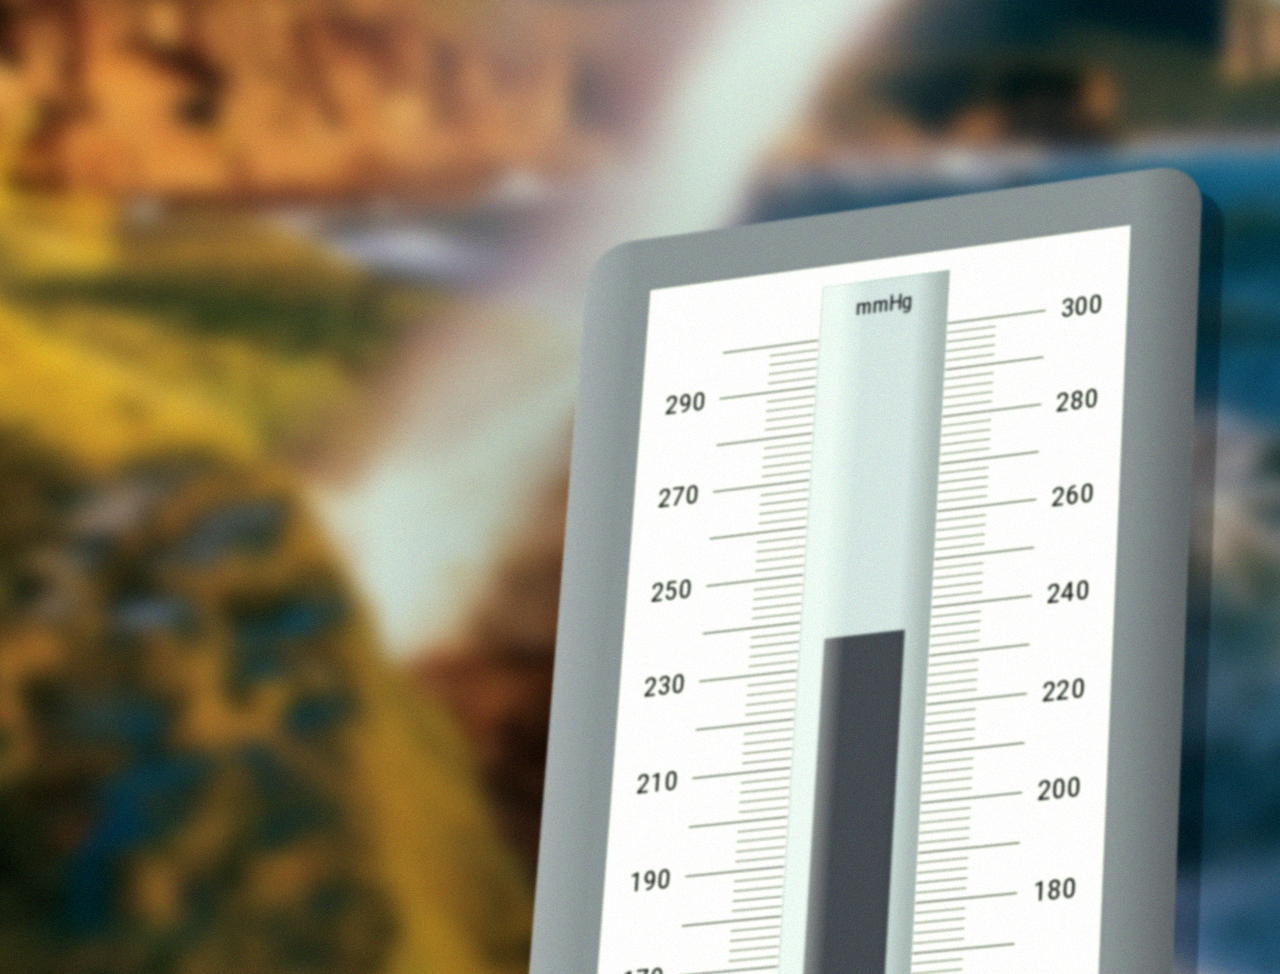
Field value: value=236 unit=mmHg
